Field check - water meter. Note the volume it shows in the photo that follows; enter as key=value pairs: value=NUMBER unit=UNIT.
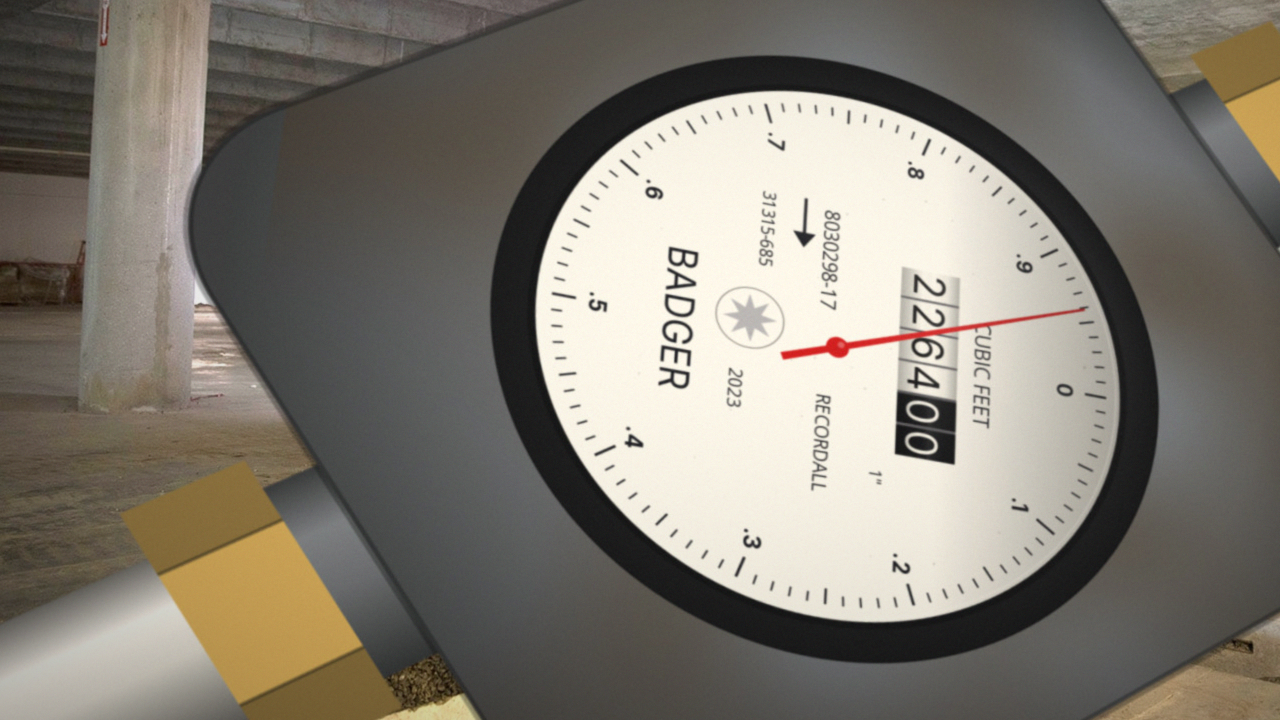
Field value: value=226399.94 unit=ft³
